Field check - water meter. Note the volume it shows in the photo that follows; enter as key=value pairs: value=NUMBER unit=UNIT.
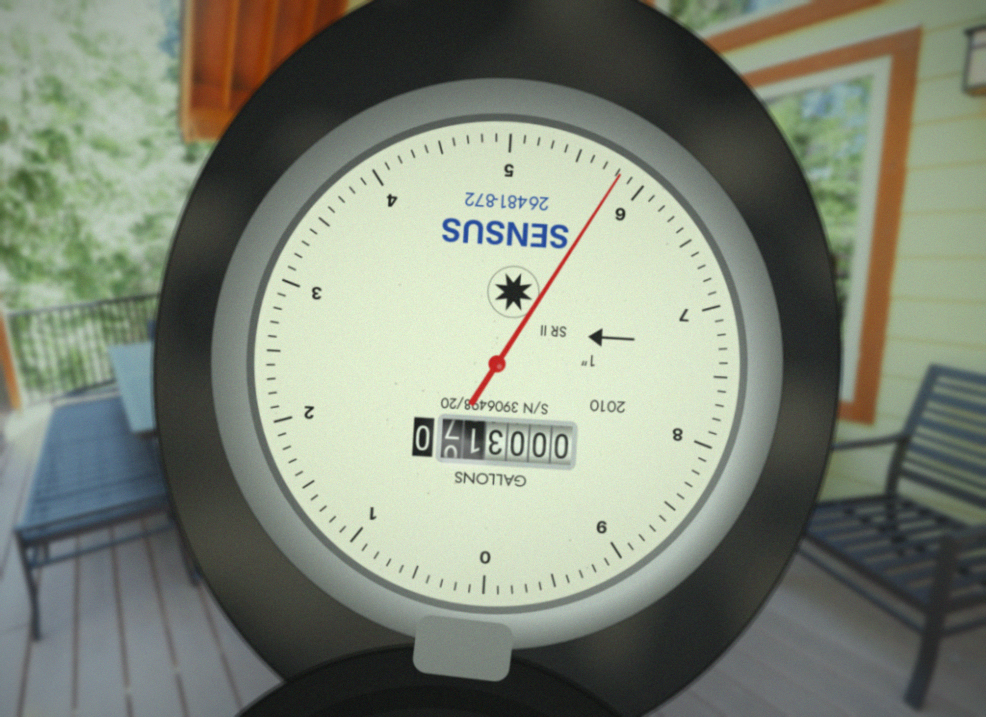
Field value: value=3165.8 unit=gal
